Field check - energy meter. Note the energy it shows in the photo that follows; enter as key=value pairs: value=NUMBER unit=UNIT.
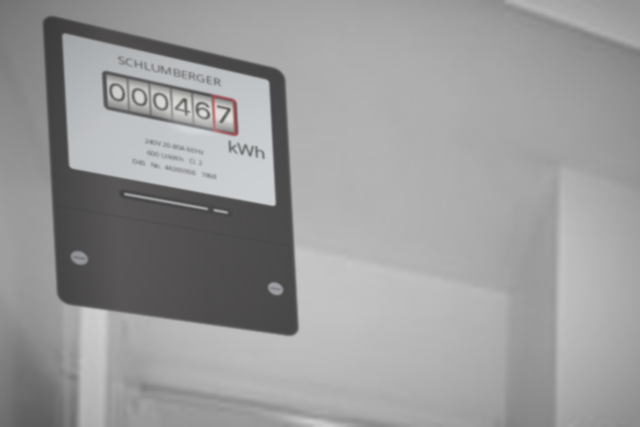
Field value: value=46.7 unit=kWh
